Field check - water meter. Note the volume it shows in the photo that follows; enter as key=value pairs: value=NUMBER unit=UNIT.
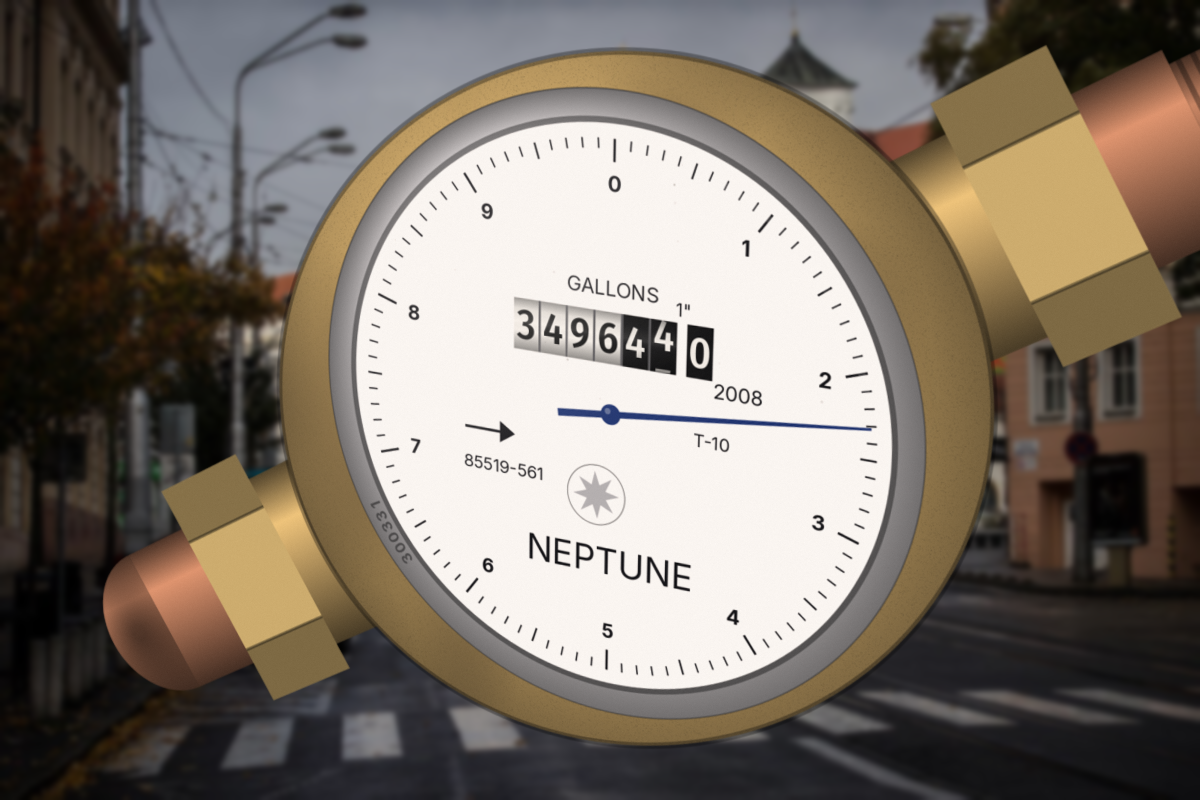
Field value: value=3496442.3 unit=gal
